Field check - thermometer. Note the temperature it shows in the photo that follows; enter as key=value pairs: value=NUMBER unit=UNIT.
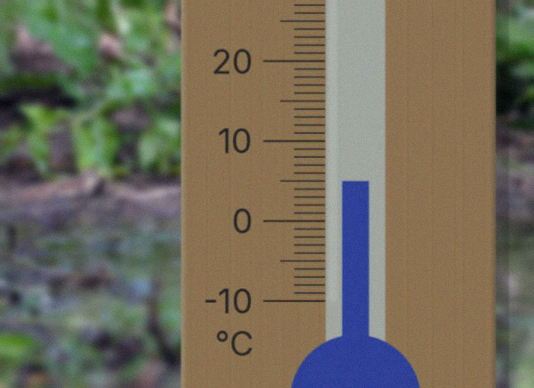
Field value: value=5 unit=°C
